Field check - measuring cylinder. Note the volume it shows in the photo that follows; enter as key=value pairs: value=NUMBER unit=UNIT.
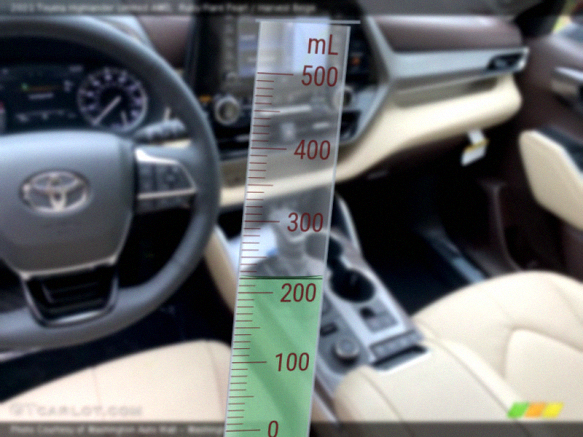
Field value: value=220 unit=mL
